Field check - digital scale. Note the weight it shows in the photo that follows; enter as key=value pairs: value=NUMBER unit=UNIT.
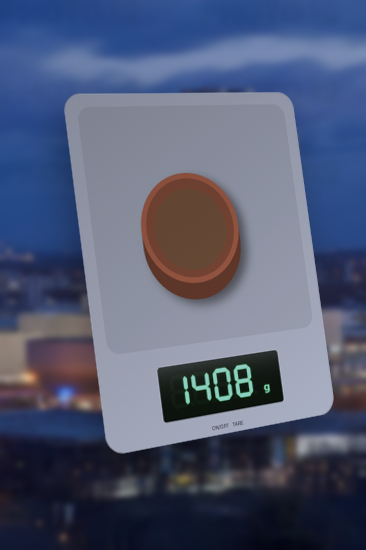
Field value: value=1408 unit=g
